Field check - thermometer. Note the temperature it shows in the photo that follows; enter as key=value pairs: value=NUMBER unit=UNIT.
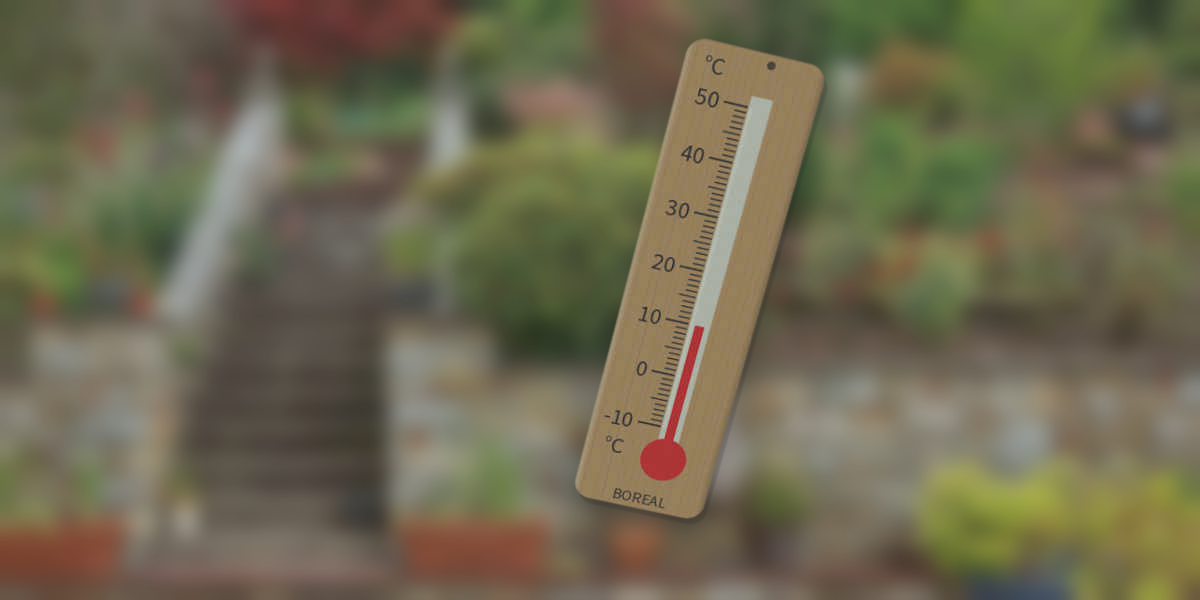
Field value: value=10 unit=°C
